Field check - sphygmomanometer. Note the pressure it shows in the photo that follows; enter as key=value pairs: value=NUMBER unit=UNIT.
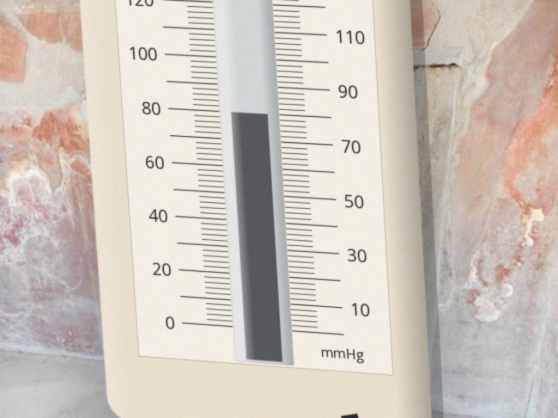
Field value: value=80 unit=mmHg
